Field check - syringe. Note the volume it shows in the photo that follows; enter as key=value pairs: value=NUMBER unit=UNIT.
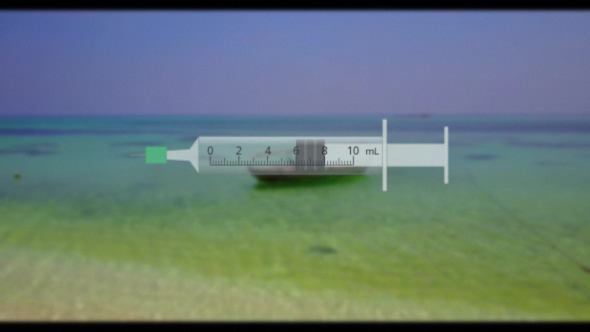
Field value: value=6 unit=mL
